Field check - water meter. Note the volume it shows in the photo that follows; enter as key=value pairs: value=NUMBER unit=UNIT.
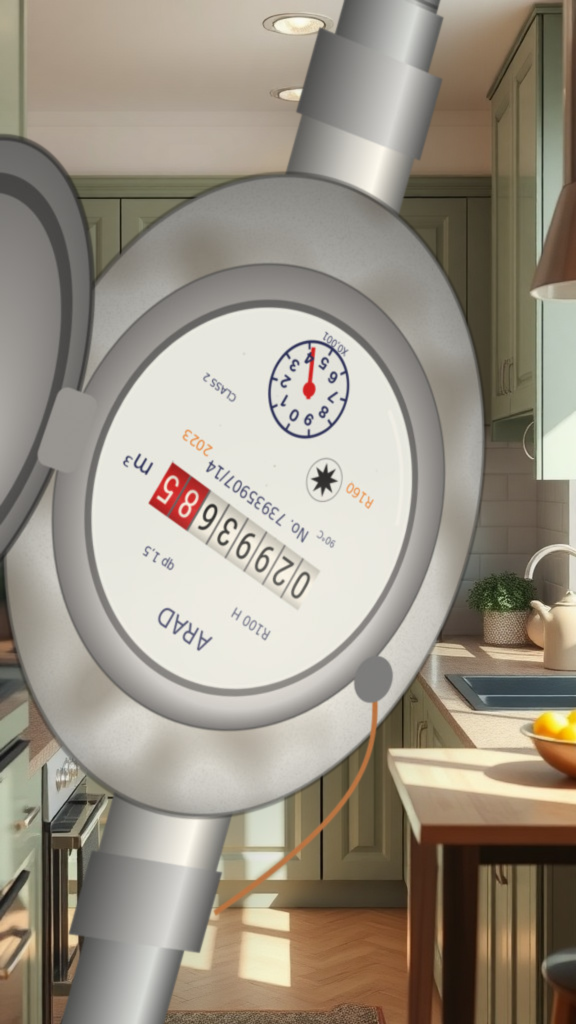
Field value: value=29936.854 unit=m³
